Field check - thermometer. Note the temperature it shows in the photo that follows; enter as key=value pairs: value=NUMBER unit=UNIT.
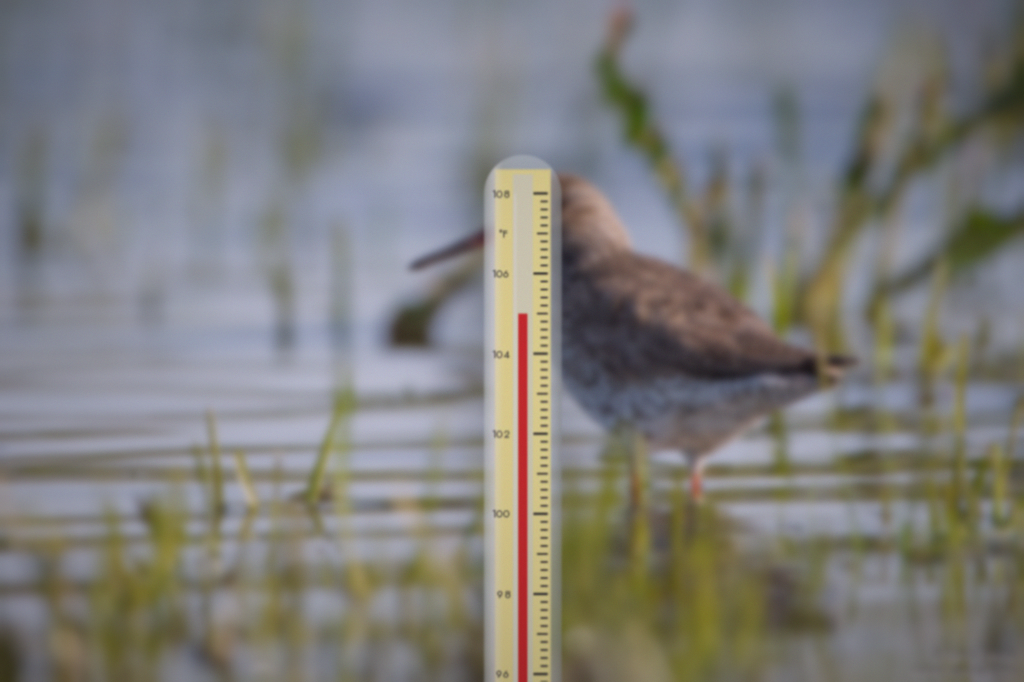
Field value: value=105 unit=°F
